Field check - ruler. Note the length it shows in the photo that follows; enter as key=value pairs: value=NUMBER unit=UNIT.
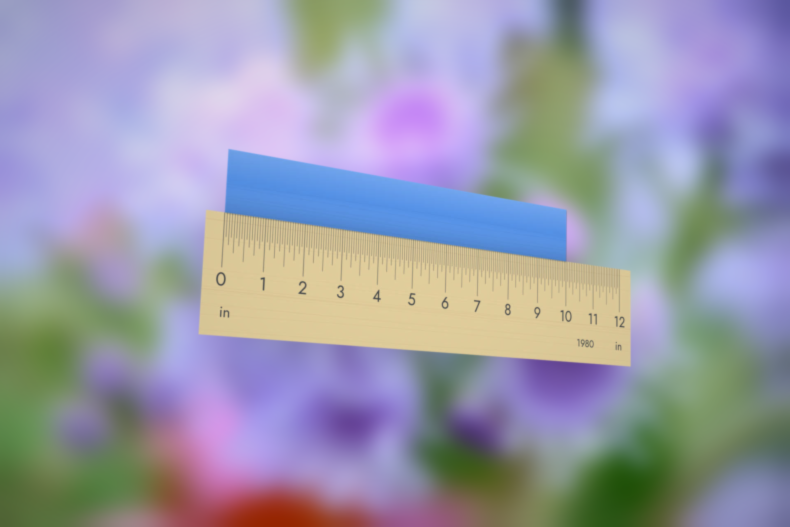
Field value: value=10 unit=in
